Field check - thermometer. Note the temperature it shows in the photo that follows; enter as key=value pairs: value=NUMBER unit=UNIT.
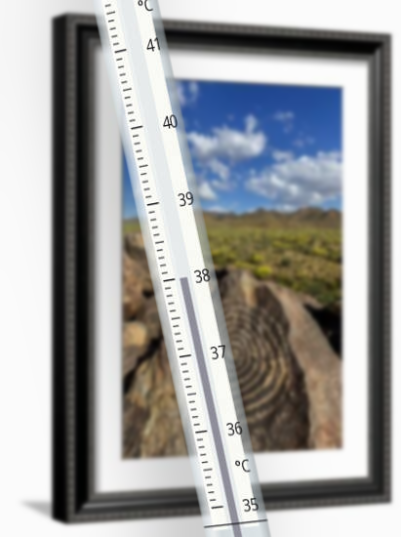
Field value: value=38 unit=°C
